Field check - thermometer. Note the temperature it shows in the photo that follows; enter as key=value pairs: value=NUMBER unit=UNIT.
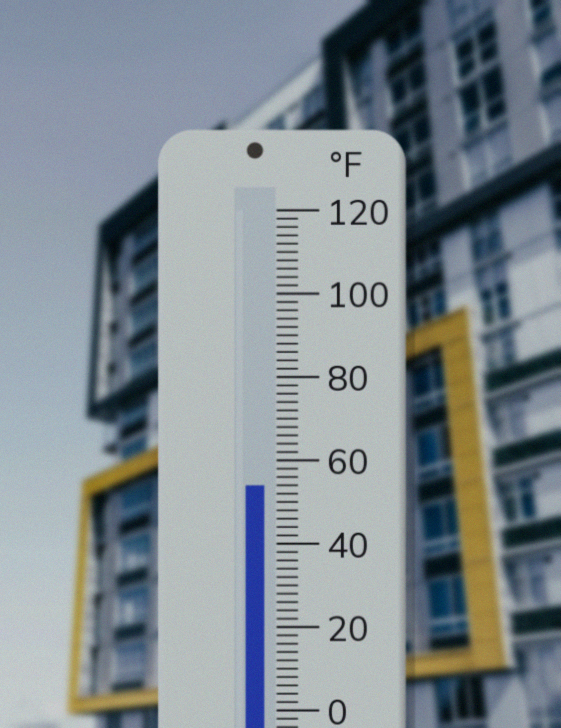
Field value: value=54 unit=°F
